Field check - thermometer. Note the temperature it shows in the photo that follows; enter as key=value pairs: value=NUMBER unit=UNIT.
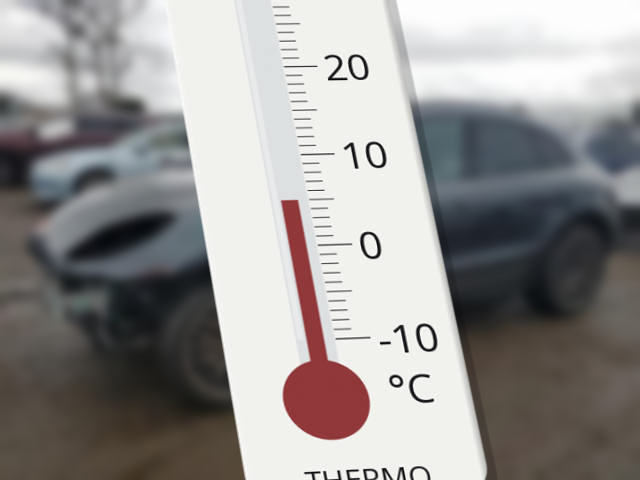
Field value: value=5 unit=°C
